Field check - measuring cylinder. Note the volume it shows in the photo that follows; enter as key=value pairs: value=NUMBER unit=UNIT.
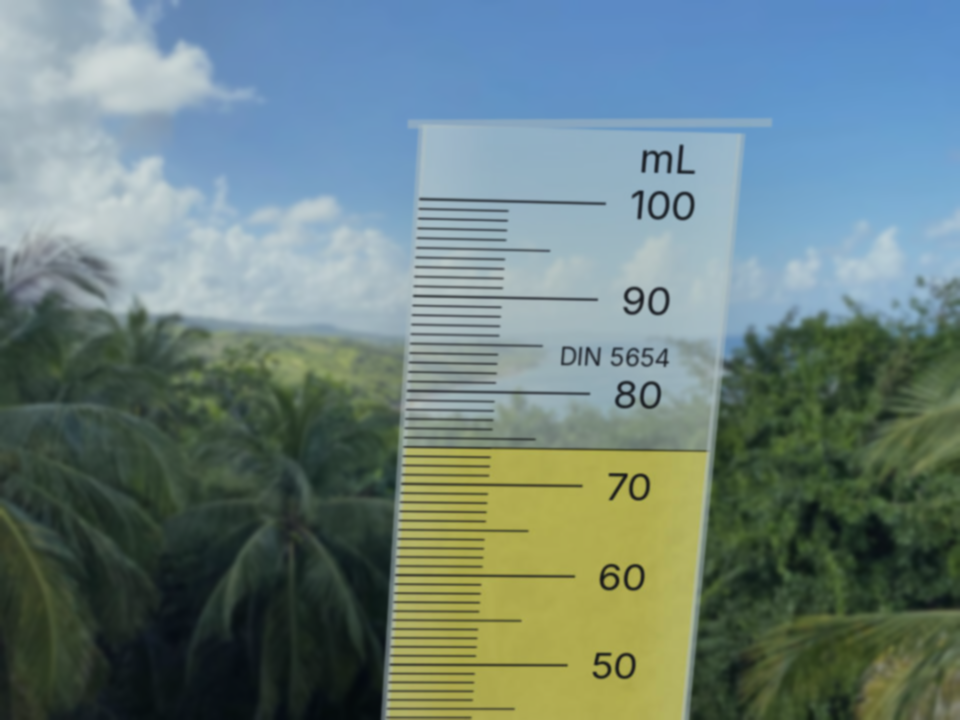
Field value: value=74 unit=mL
